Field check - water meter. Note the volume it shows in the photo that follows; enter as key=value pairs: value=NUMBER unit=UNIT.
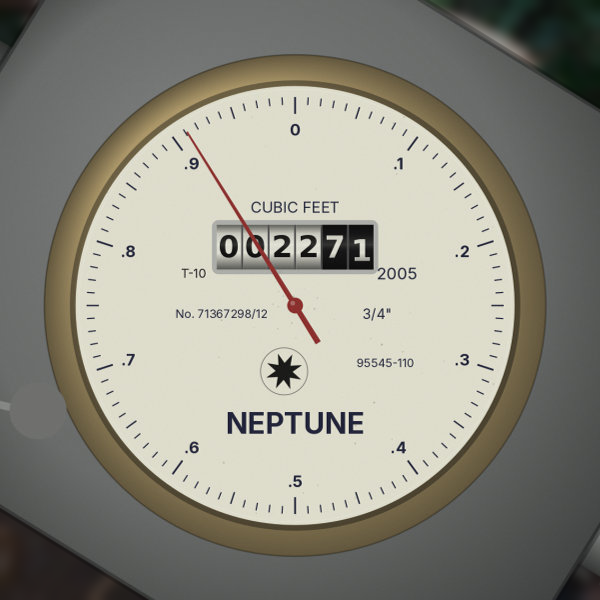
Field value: value=2270.91 unit=ft³
